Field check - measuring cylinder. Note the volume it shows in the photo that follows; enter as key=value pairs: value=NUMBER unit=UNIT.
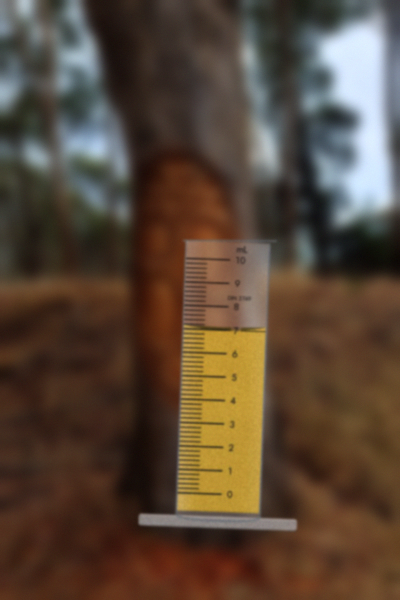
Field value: value=7 unit=mL
